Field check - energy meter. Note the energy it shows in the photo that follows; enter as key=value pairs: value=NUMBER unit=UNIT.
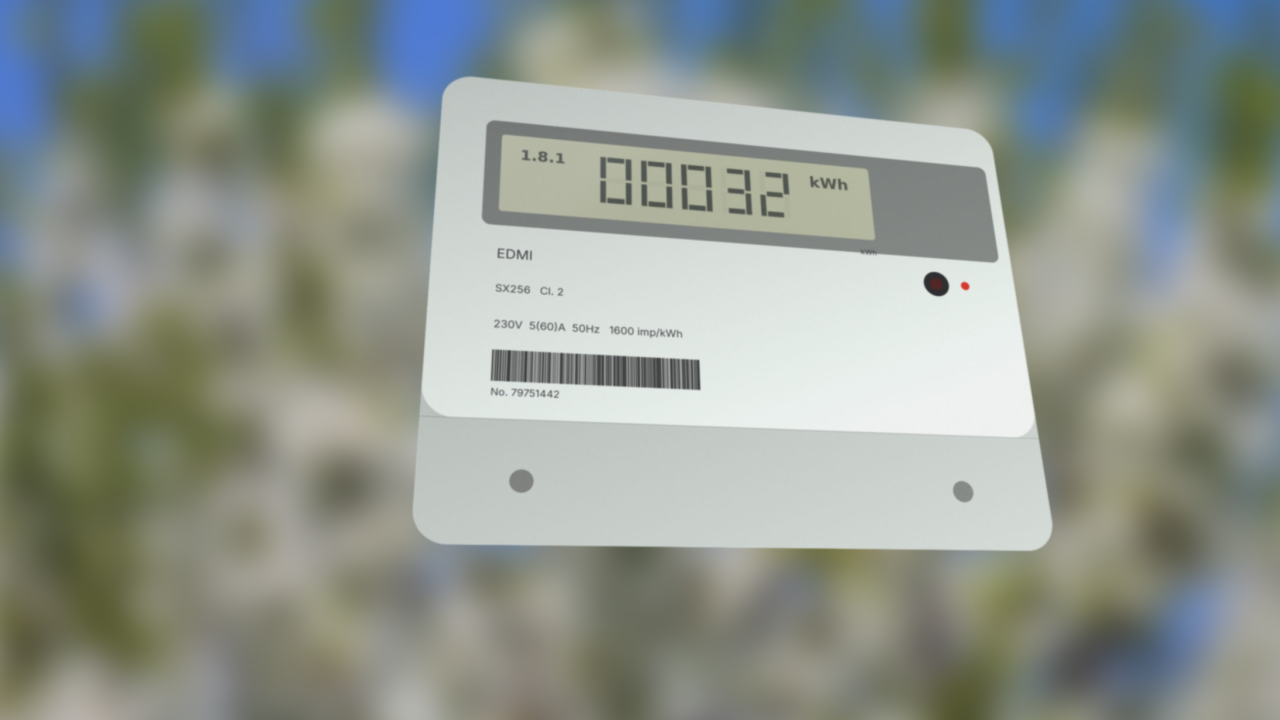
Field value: value=32 unit=kWh
